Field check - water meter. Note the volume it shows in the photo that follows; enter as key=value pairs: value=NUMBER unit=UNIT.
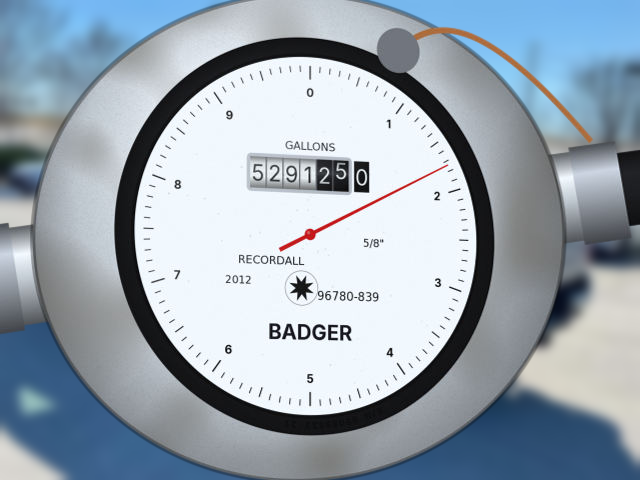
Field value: value=5291251.7 unit=gal
